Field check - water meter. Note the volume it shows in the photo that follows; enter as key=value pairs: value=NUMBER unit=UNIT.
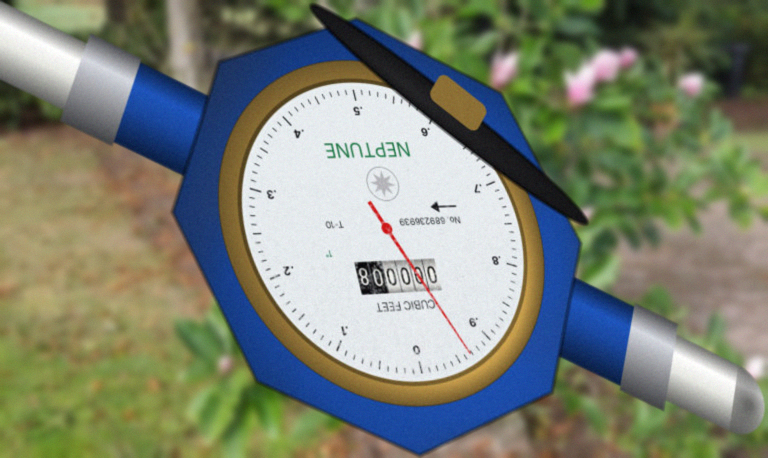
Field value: value=7.93 unit=ft³
